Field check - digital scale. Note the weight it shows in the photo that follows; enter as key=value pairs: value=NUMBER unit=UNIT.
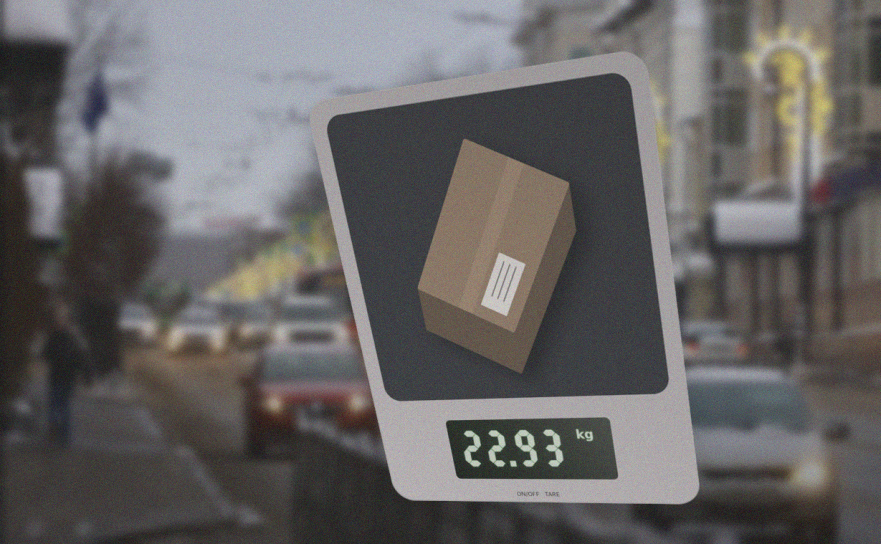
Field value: value=22.93 unit=kg
